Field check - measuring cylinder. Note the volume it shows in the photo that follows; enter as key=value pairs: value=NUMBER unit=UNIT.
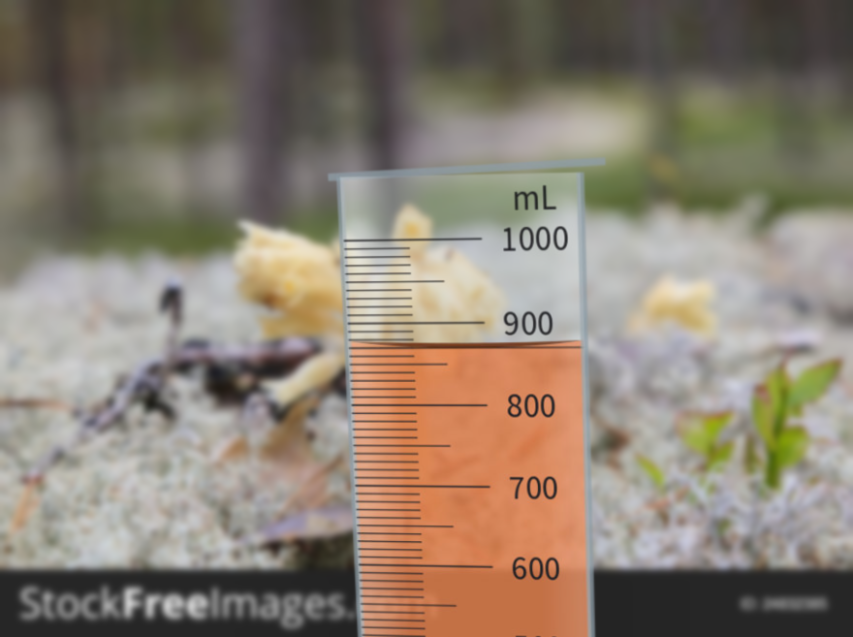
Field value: value=870 unit=mL
